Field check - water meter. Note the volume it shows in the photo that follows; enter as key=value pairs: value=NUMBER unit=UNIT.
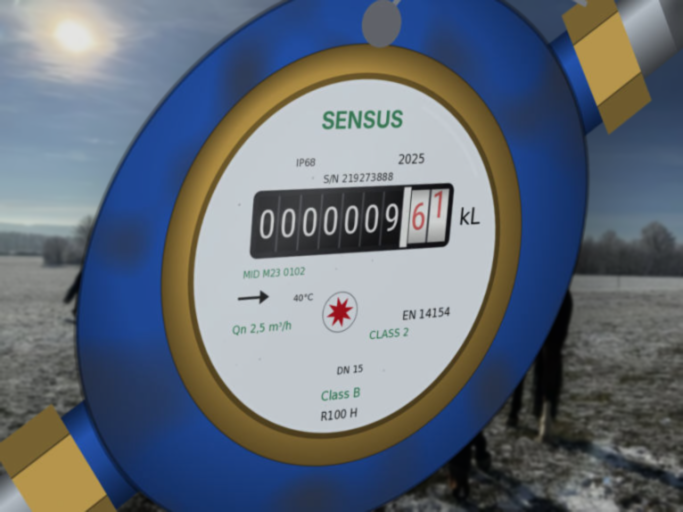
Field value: value=9.61 unit=kL
